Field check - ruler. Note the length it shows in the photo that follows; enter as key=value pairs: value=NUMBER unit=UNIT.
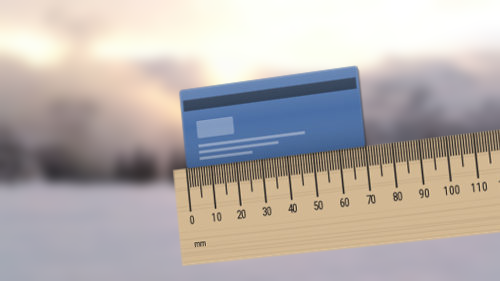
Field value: value=70 unit=mm
